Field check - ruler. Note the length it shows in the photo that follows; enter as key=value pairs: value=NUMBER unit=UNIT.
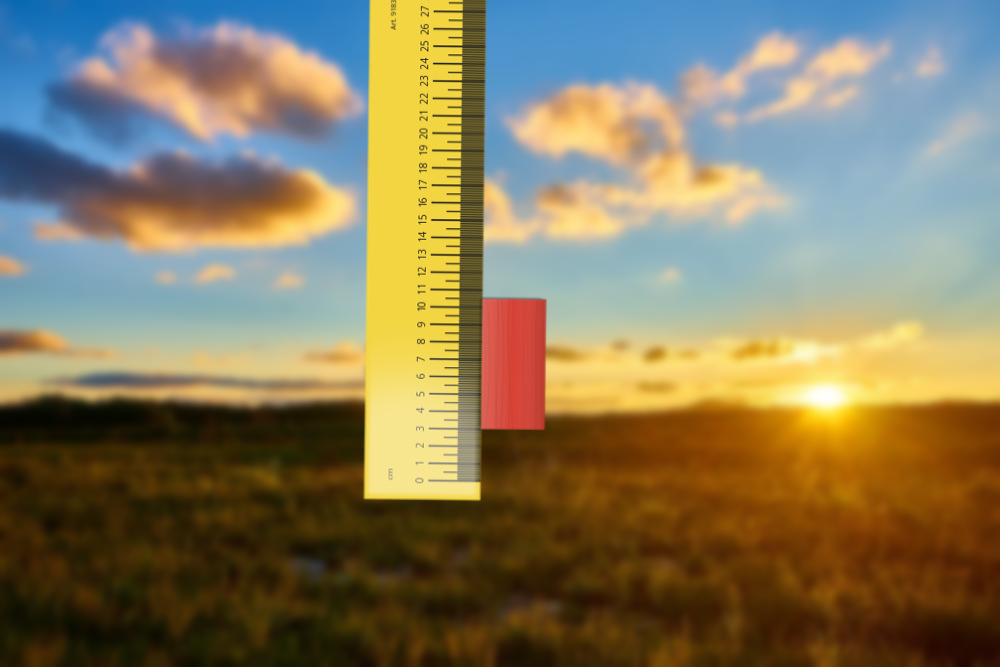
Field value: value=7.5 unit=cm
